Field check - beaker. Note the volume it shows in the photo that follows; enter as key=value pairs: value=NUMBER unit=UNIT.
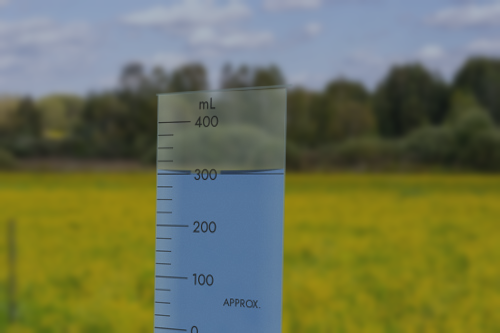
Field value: value=300 unit=mL
